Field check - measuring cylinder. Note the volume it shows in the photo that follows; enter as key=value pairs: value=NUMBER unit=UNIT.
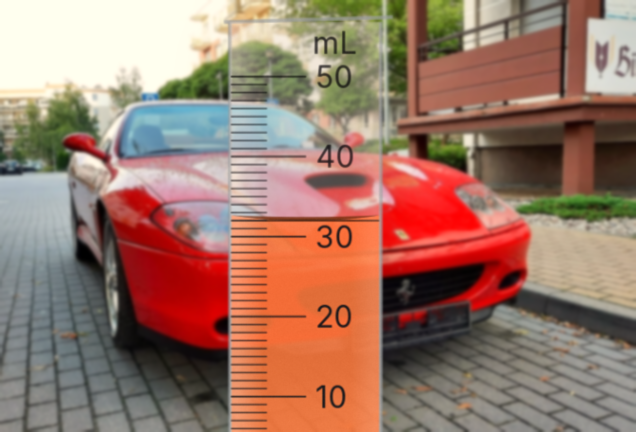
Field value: value=32 unit=mL
